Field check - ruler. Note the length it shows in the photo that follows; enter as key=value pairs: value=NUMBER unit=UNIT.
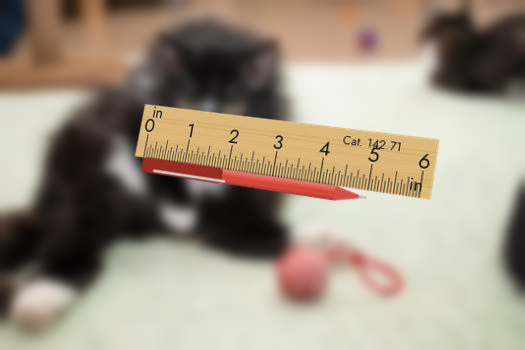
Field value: value=5 unit=in
